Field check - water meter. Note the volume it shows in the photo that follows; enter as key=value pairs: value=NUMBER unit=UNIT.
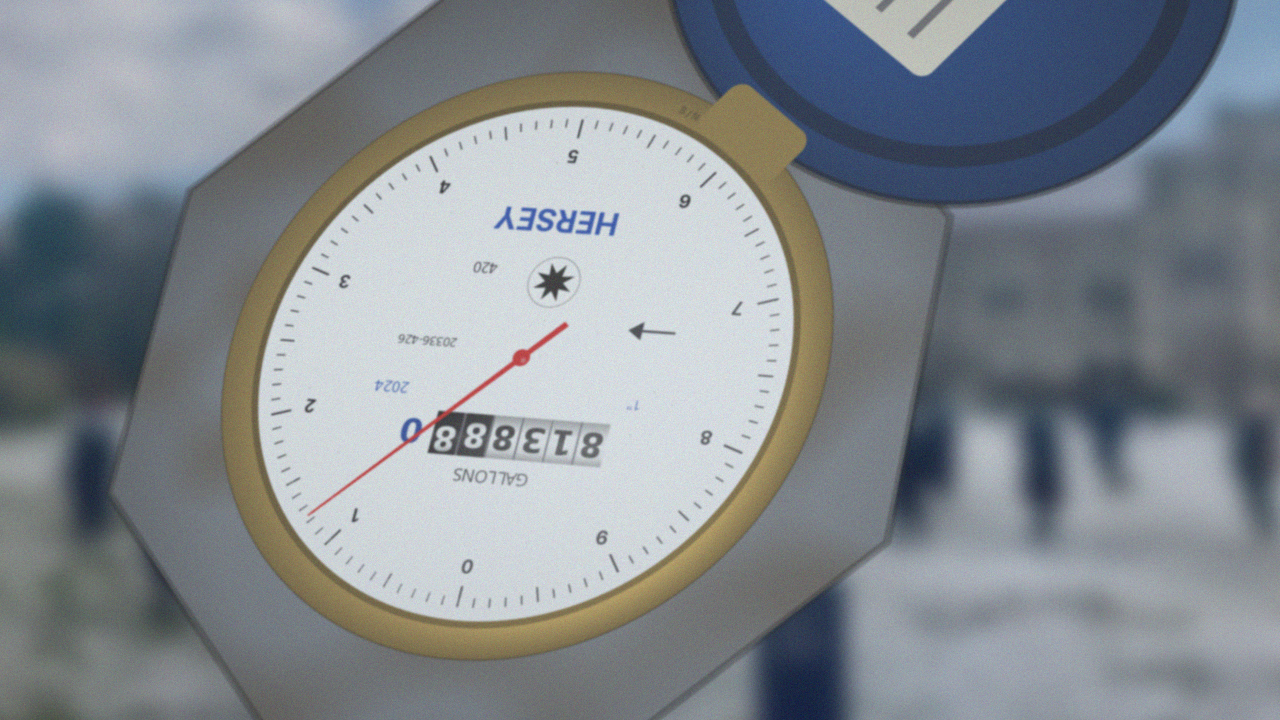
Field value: value=8138881.2 unit=gal
